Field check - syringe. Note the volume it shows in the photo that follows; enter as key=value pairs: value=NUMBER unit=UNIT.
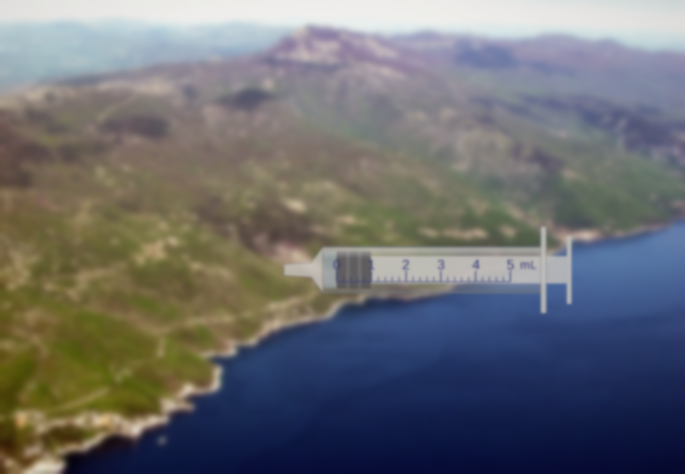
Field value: value=0 unit=mL
